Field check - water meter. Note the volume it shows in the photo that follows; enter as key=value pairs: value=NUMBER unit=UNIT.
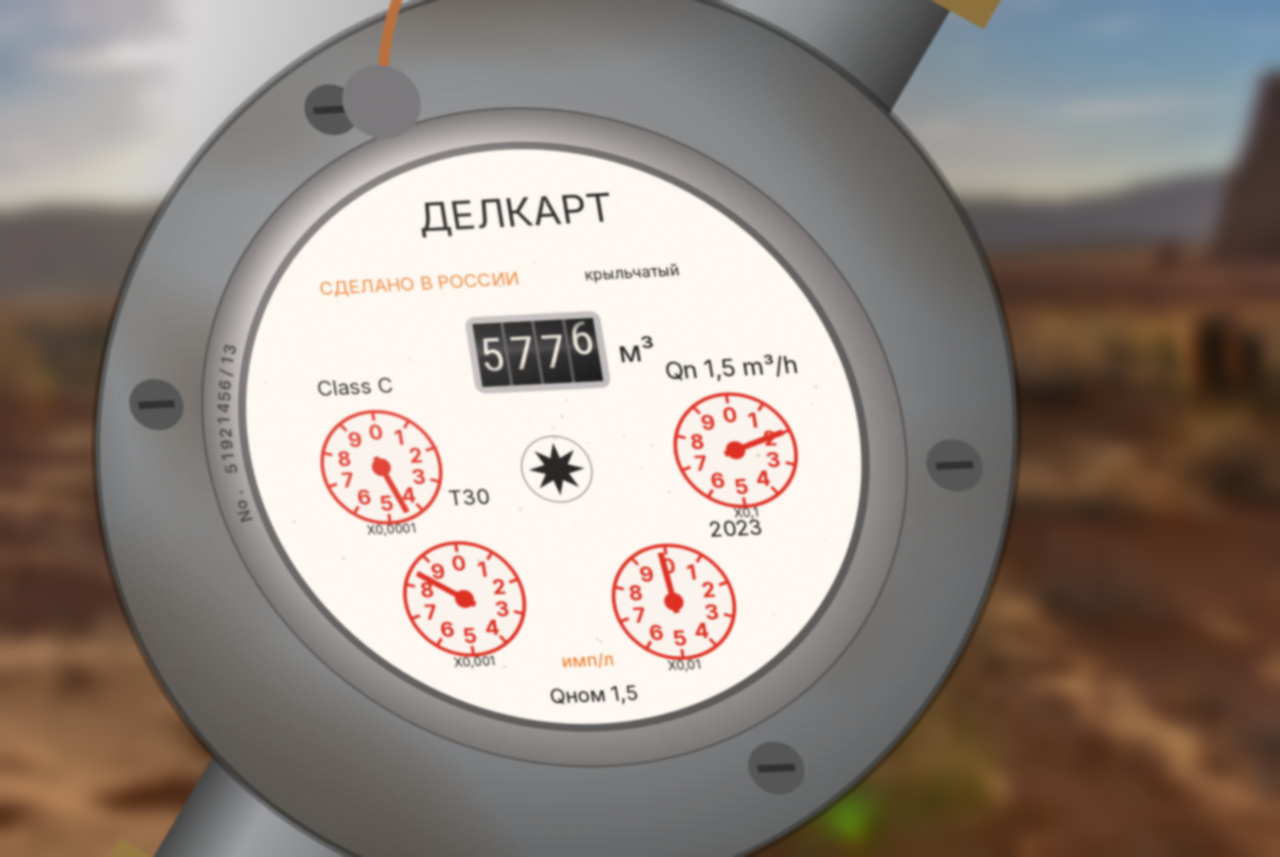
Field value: value=5776.1984 unit=m³
